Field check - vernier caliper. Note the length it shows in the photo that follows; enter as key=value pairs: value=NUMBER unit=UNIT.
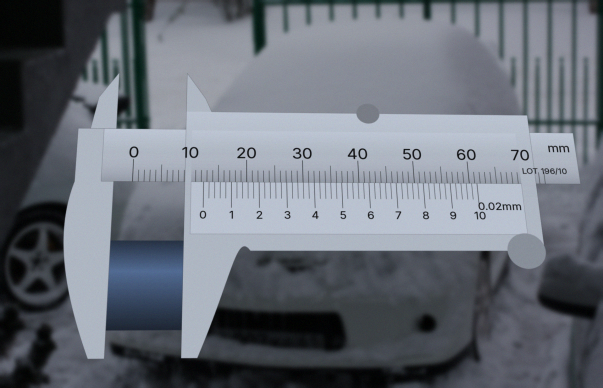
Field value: value=12.4 unit=mm
